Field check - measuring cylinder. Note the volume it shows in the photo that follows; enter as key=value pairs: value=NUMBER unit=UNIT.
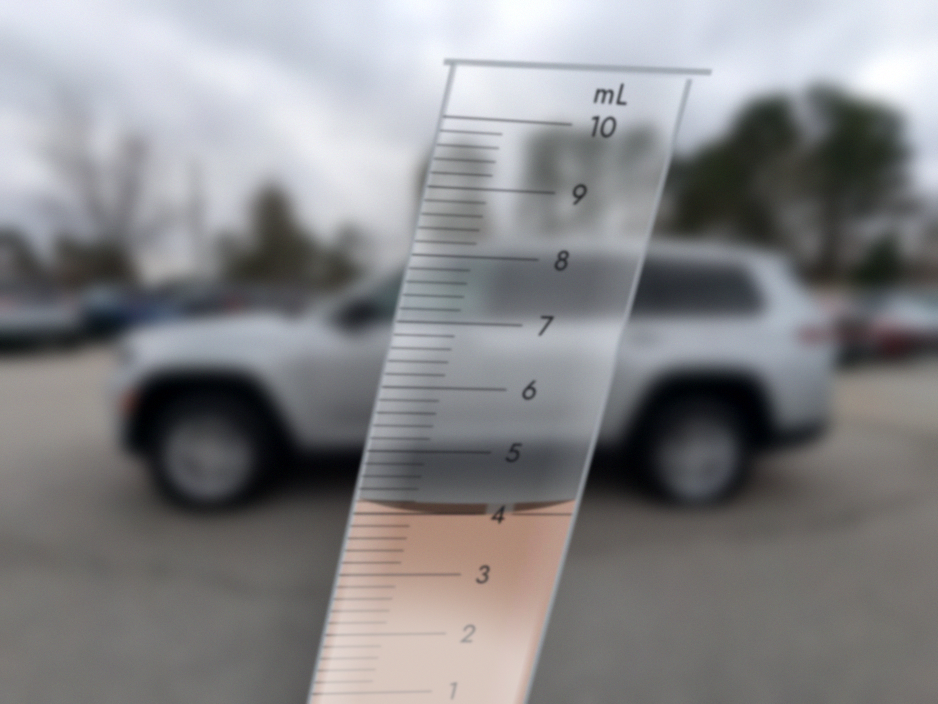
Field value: value=4 unit=mL
